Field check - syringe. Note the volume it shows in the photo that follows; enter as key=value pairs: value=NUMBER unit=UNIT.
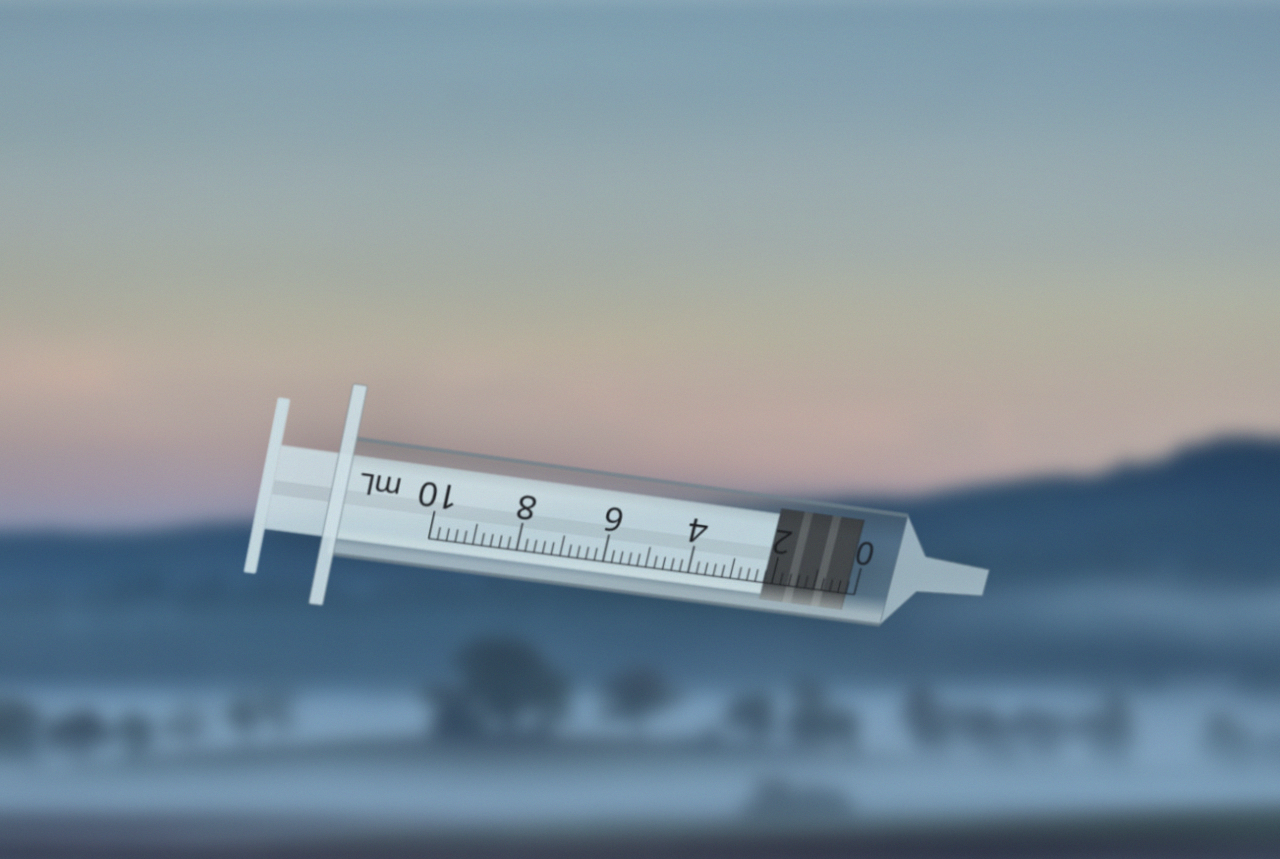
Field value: value=0.2 unit=mL
